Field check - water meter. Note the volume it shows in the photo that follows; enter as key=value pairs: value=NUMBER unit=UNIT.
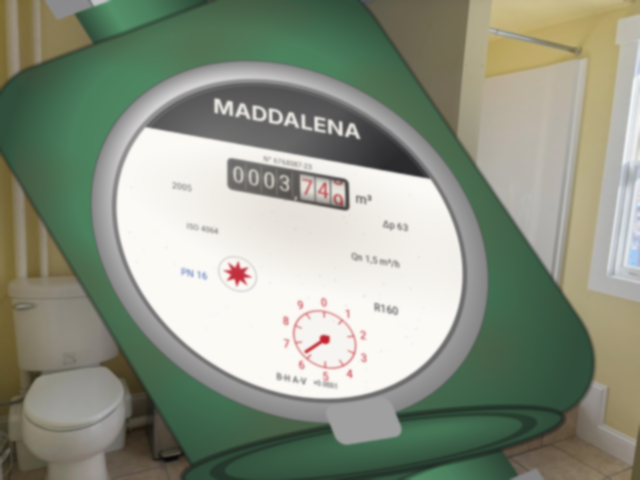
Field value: value=3.7486 unit=m³
